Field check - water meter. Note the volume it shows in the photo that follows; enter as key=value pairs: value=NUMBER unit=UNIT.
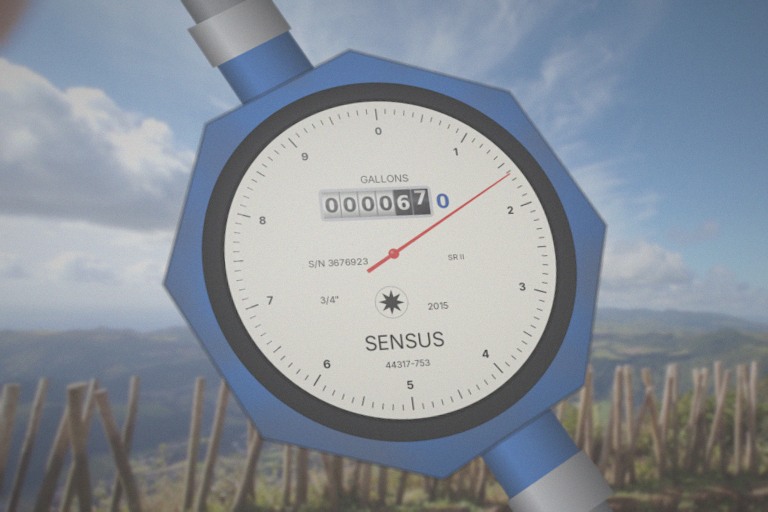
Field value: value=671.6 unit=gal
